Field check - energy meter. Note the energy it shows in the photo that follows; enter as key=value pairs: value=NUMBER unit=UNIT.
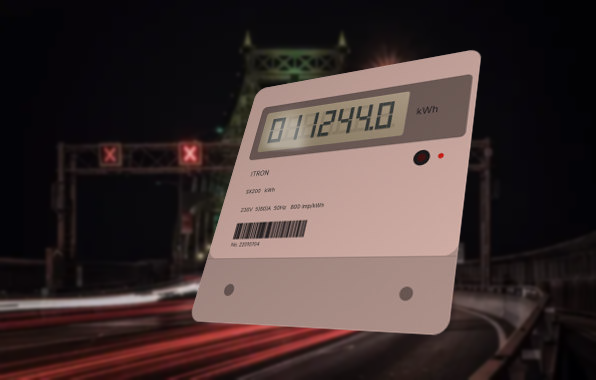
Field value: value=11244.0 unit=kWh
